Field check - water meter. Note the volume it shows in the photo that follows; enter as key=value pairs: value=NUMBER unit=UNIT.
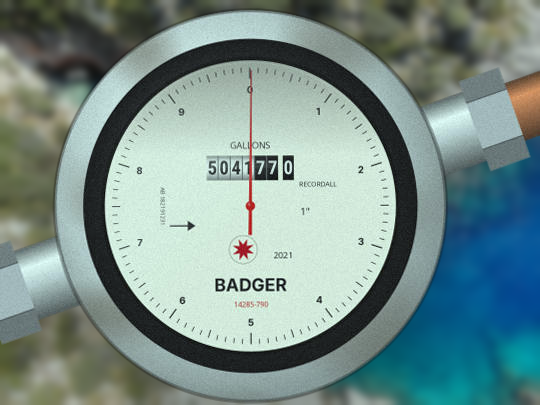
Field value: value=5041770.0 unit=gal
